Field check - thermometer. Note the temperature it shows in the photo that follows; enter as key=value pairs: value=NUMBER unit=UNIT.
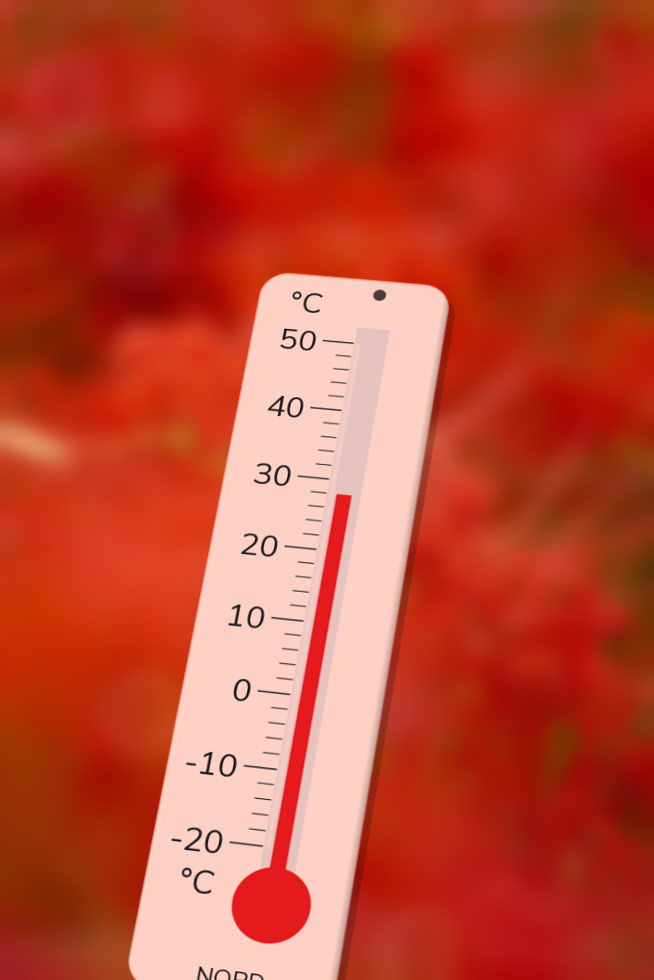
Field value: value=28 unit=°C
